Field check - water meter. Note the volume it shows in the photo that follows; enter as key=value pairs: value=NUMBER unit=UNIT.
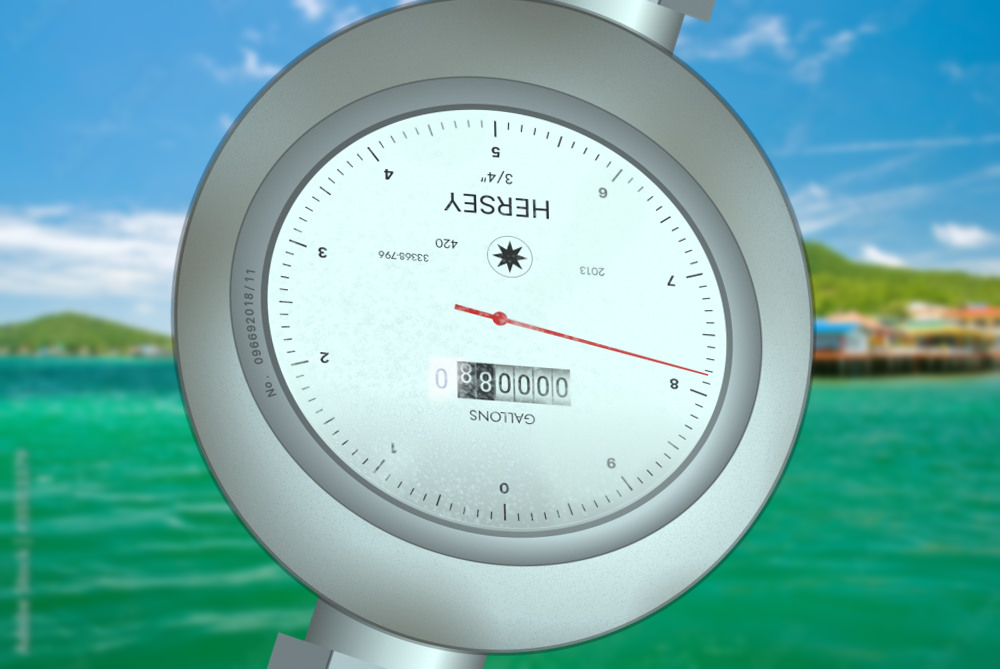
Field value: value=877.8 unit=gal
